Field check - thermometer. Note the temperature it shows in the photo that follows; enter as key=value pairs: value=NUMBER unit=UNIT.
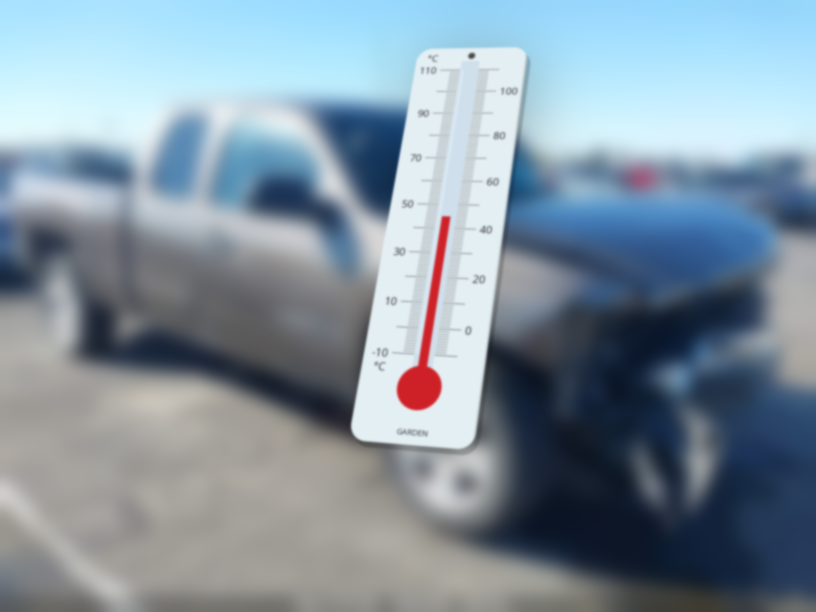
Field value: value=45 unit=°C
